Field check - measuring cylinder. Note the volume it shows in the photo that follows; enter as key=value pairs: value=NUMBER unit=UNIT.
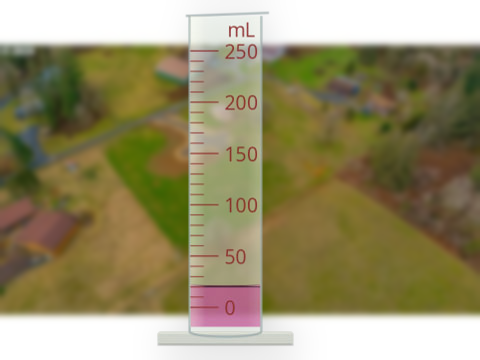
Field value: value=20 unit=mL
